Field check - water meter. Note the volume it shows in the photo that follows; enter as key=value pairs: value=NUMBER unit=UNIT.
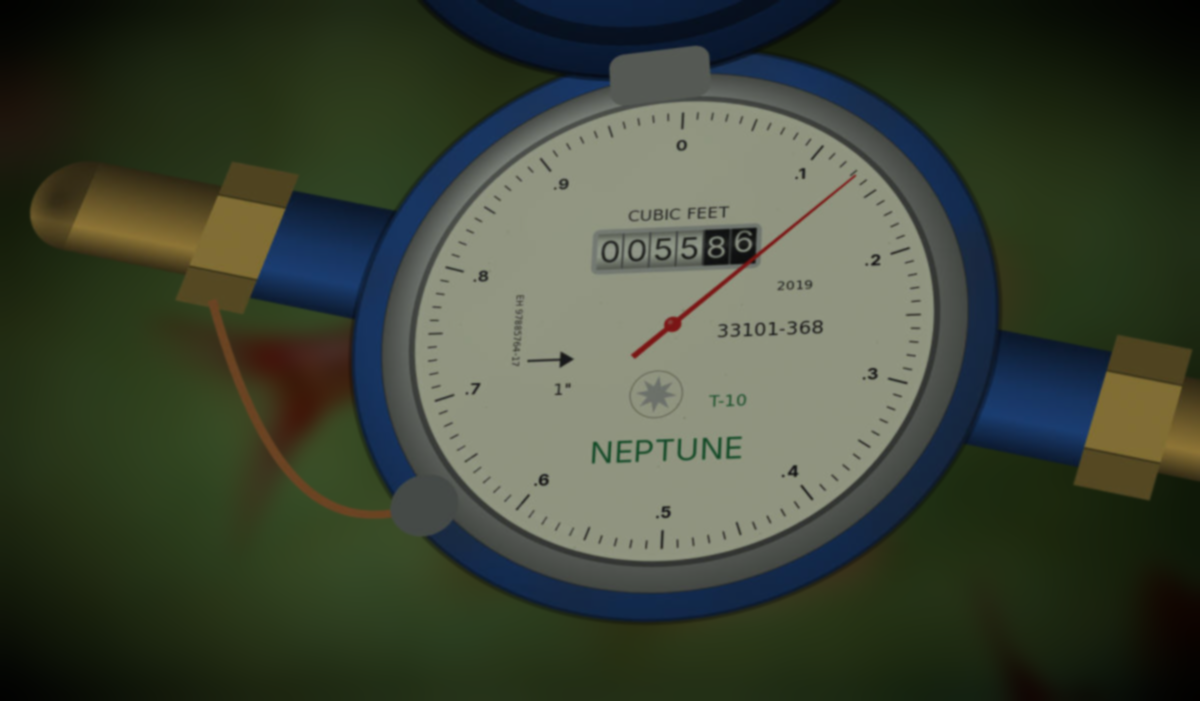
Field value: value=5586.13 unit=ft³
